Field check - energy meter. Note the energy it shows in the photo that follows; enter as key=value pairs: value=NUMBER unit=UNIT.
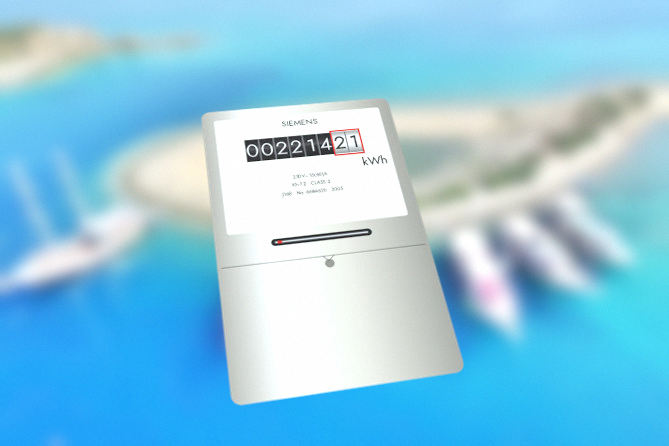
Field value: value=2214.21 unit=kWh
